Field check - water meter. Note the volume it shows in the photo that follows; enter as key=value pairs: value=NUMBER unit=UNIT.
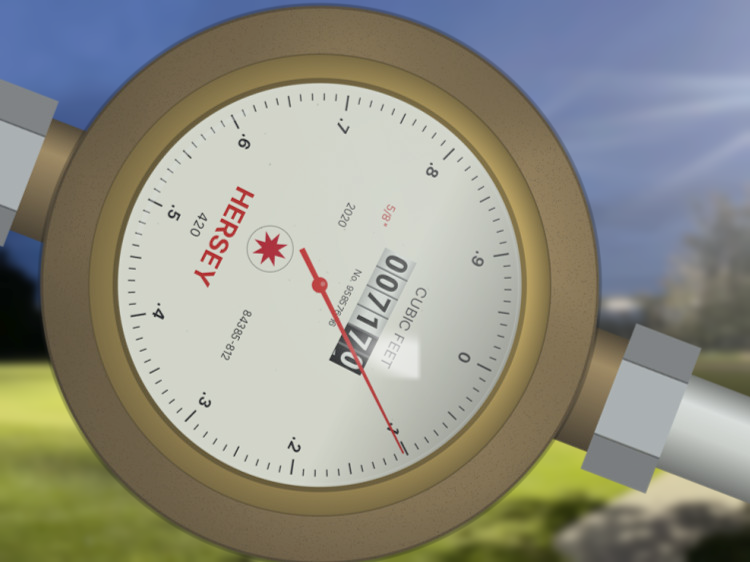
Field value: value=7170.10 unit=ft³
